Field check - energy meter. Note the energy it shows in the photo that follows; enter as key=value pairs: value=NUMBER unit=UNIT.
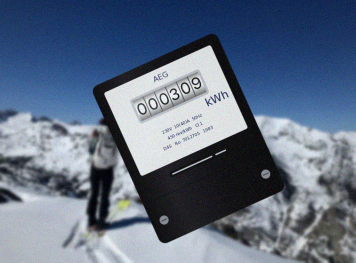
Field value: value=309 unit=kWh
